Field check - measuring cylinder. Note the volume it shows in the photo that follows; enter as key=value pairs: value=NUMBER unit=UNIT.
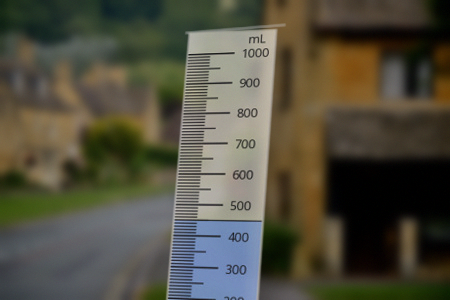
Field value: value=450 unit=mL
